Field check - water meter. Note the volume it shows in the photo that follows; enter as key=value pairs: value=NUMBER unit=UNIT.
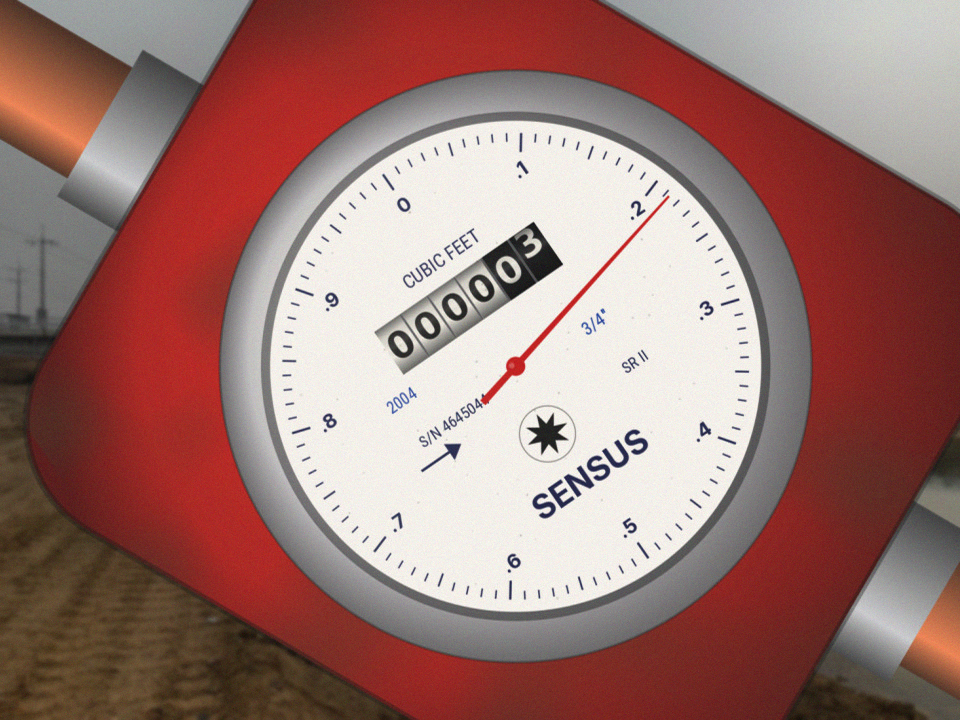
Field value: value=3.21 unit=ft³
